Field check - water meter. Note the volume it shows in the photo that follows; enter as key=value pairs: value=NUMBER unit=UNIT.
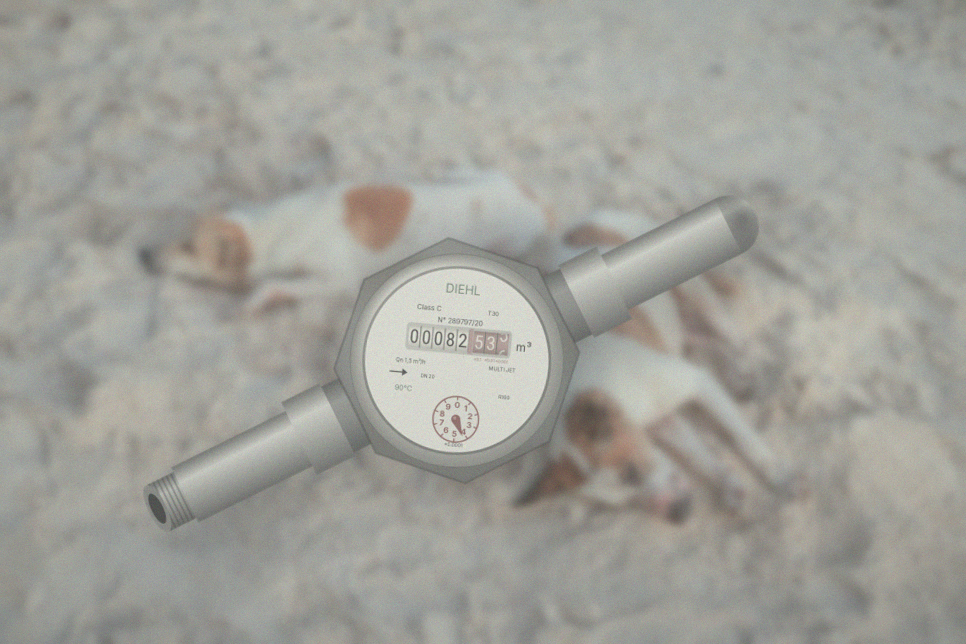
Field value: value=82.5354 unit=m³
